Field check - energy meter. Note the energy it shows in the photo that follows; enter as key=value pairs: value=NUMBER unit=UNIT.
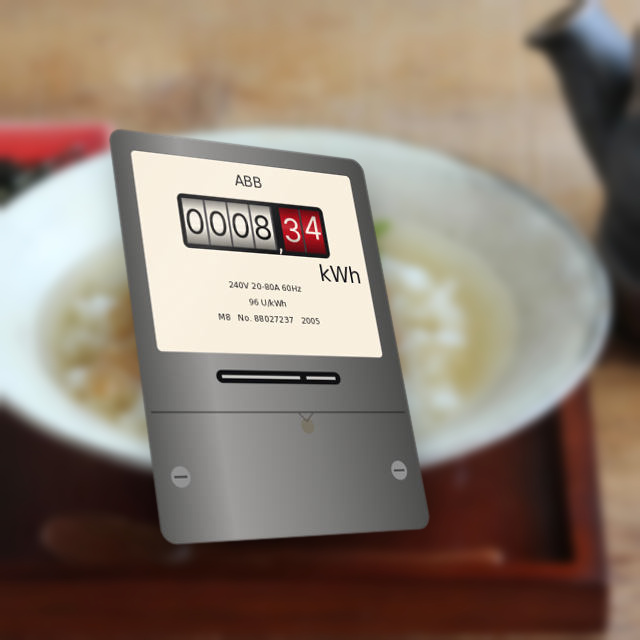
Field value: value=8.34 unit=kWh
